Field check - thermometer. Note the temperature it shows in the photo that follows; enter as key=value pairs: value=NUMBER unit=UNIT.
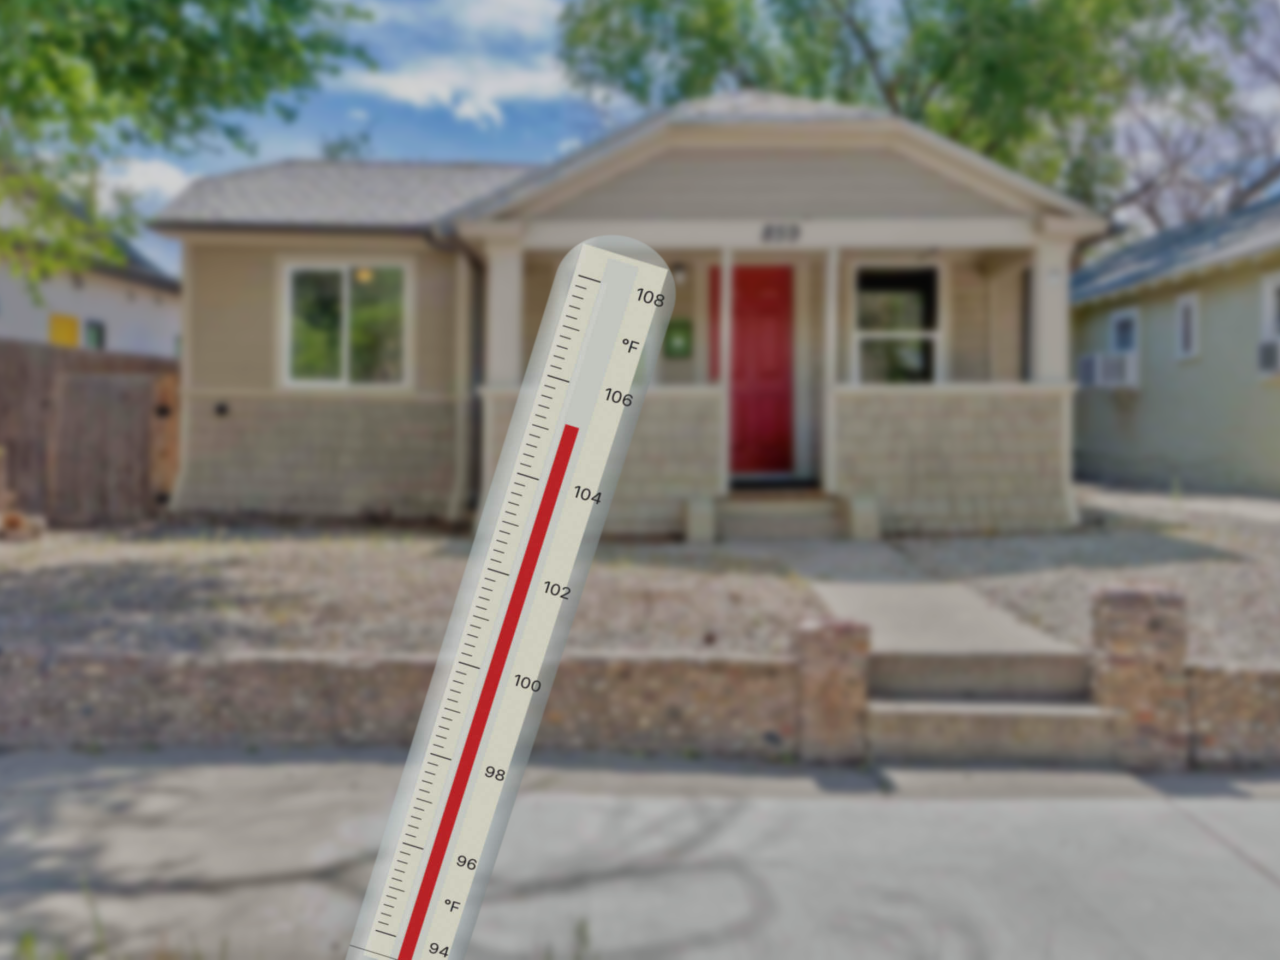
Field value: value=105.2 unit=°F
